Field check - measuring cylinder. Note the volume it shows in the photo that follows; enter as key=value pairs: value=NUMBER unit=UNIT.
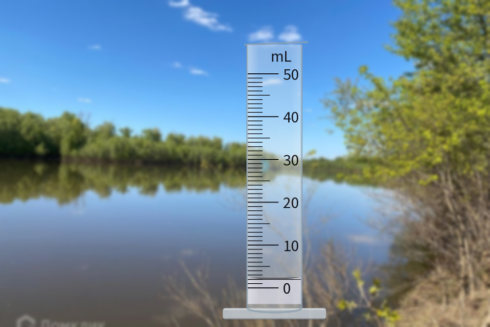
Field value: value=2 unit=mL
